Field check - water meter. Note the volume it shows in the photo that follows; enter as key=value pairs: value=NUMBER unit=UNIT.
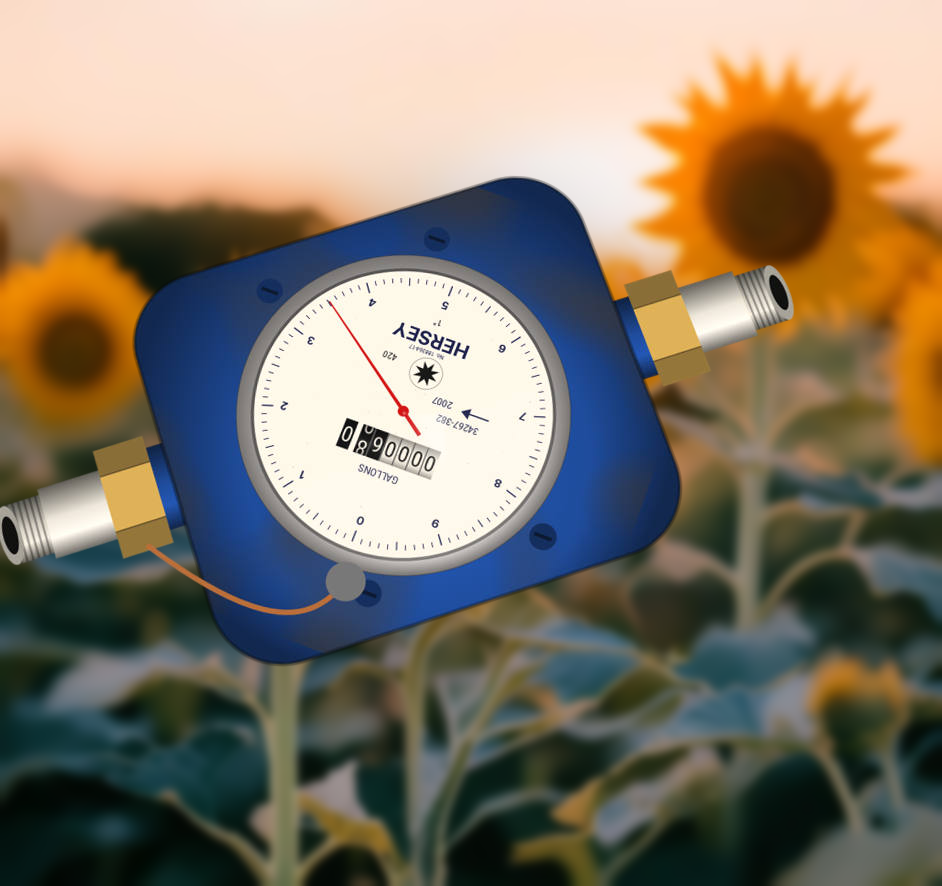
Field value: value=683.5 unit=gal
